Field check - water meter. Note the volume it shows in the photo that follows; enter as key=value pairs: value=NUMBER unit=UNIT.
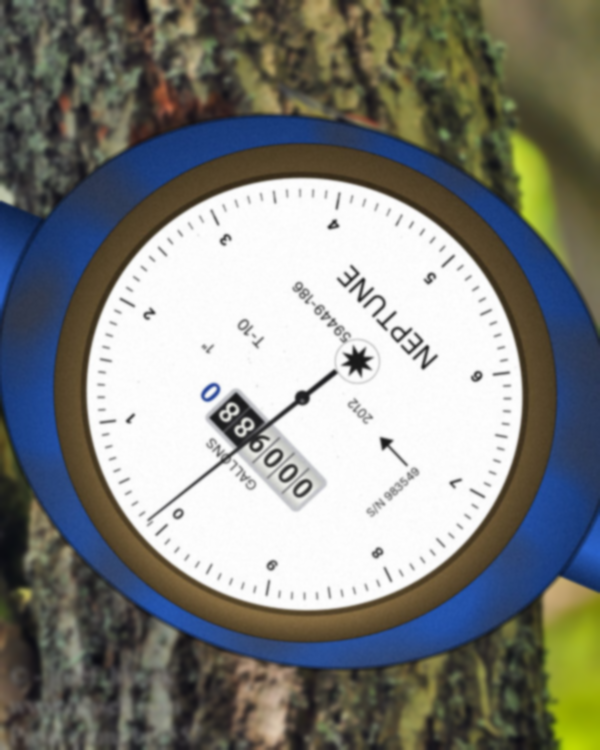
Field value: value=9880.1 unit=gal
